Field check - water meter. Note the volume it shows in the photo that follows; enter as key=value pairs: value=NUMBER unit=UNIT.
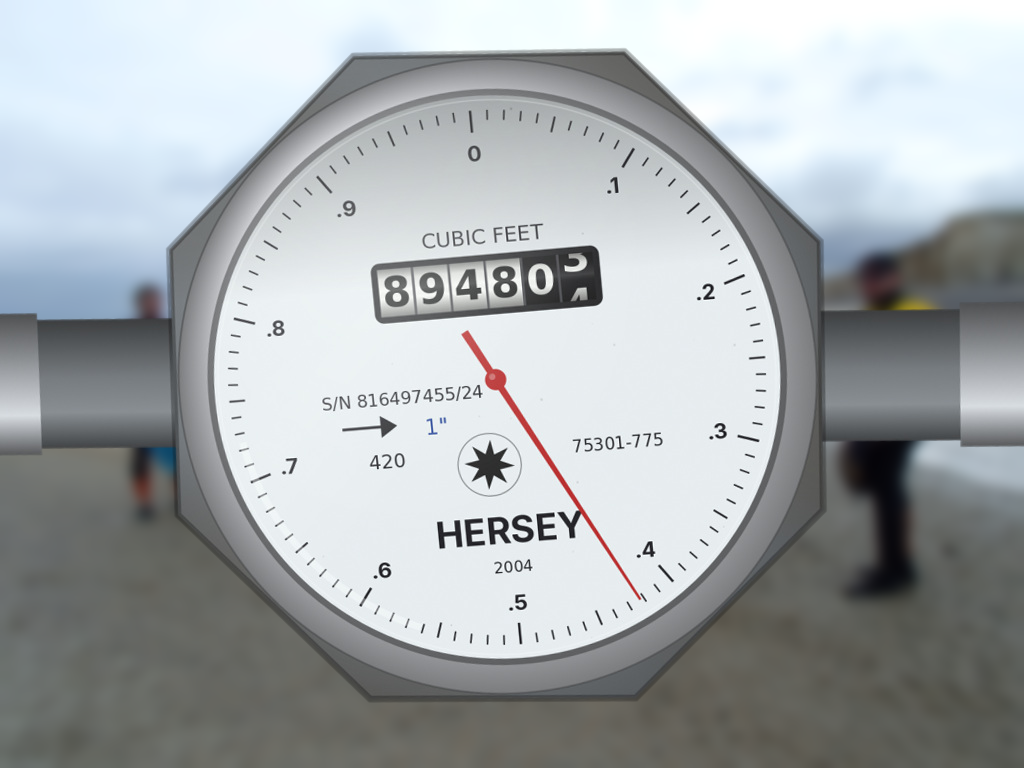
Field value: value=894803.42 unit=ft³
